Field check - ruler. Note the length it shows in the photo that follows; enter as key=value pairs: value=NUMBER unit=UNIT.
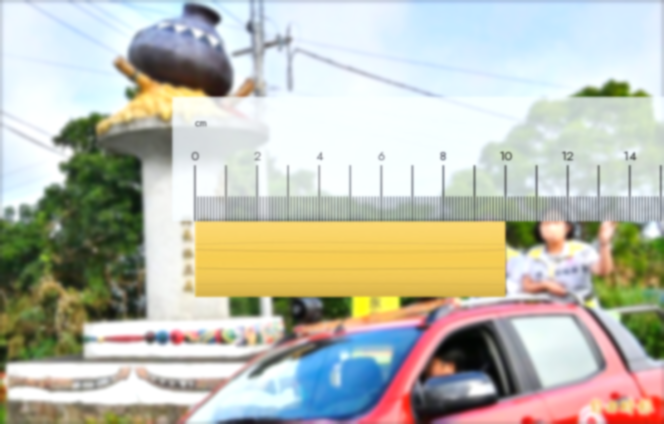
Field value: value=10 unit=cm
